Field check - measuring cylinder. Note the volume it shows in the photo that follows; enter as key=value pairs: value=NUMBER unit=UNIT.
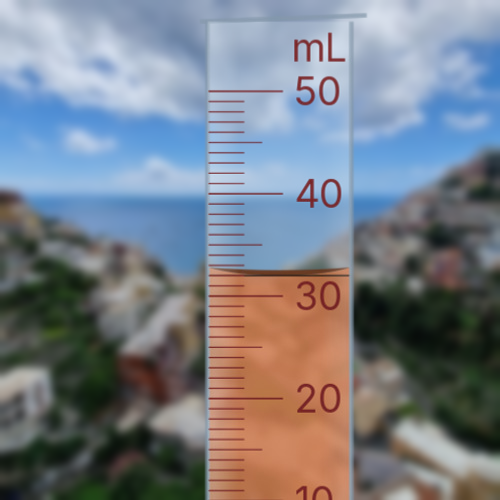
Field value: value=32 unit=mL
